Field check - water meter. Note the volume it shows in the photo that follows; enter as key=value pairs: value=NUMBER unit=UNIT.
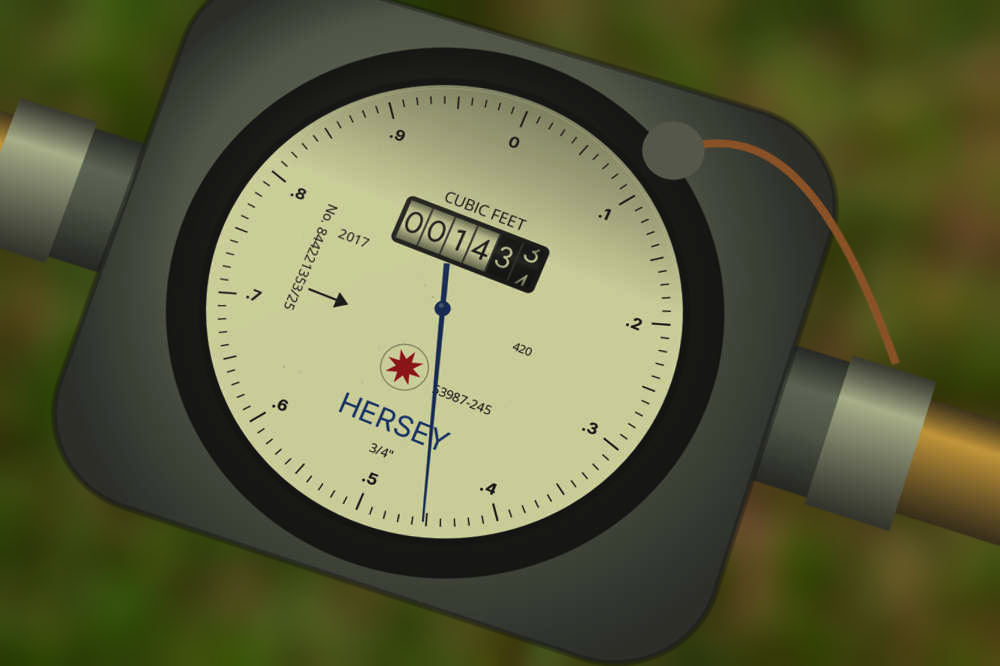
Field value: value=1433.45 unit=ft³
